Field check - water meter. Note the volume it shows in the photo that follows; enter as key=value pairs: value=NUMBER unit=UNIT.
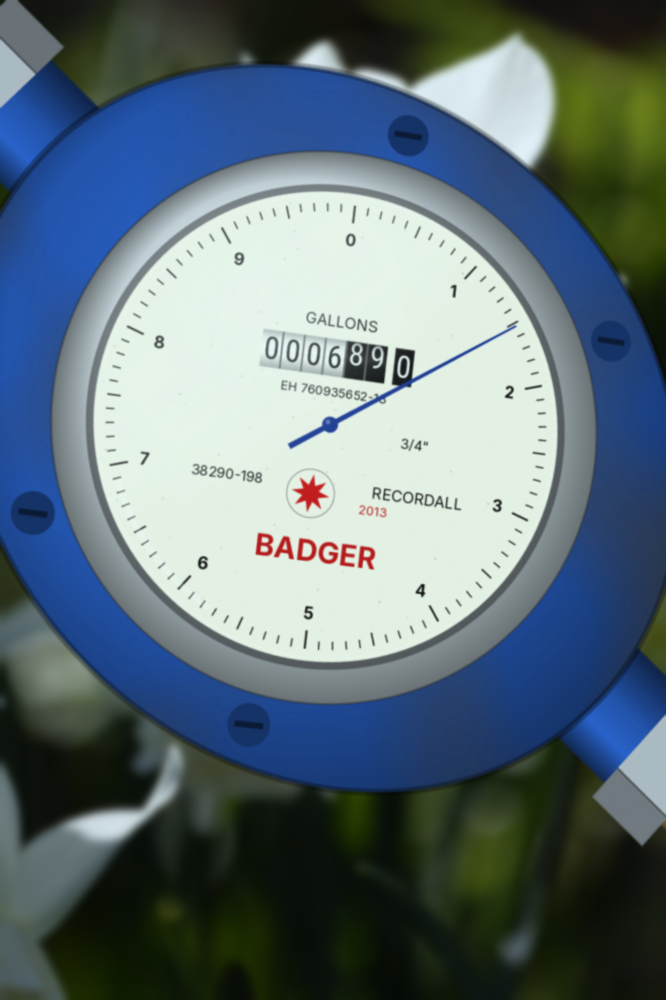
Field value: value=6891.5 unit=gal
